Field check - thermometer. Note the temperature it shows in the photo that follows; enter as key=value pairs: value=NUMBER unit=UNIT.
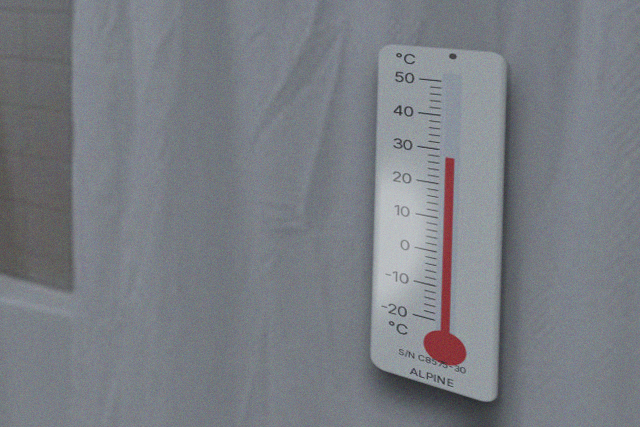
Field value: value=28 unit=°C
